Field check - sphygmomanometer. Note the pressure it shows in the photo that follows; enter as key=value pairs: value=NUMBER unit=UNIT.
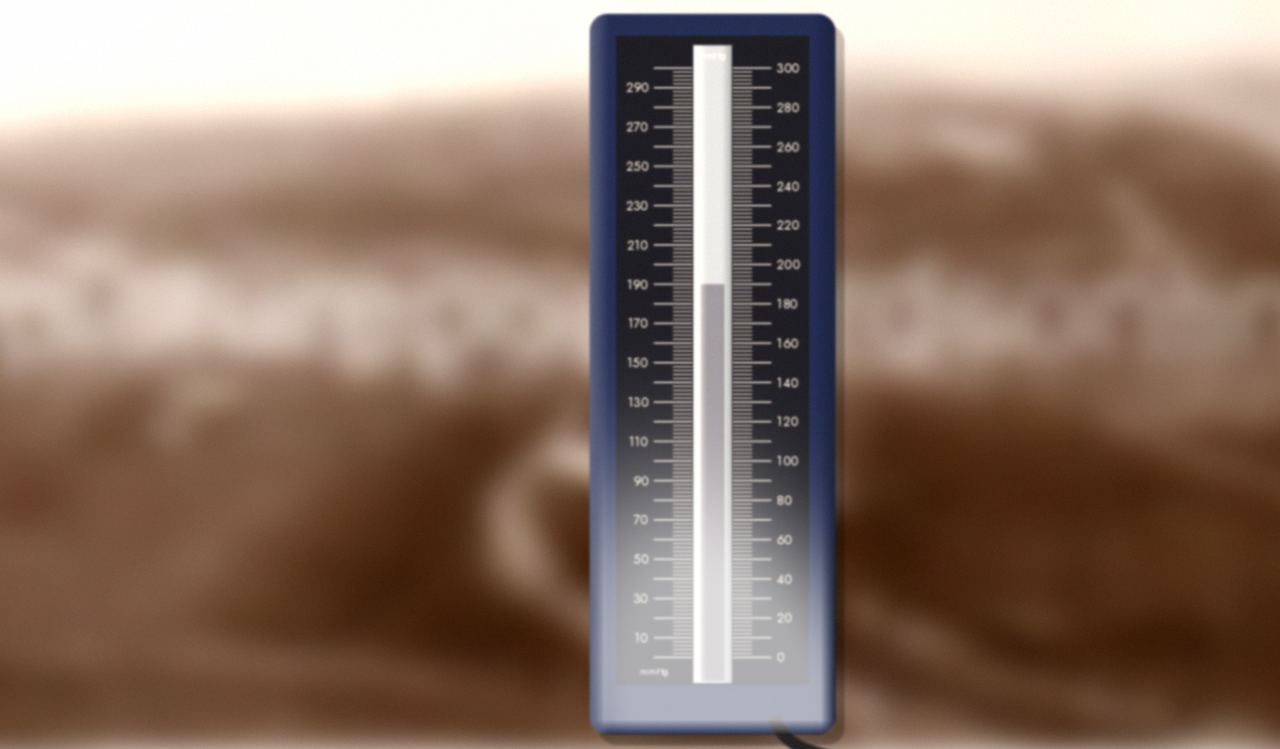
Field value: value=190 unit=mmHg
